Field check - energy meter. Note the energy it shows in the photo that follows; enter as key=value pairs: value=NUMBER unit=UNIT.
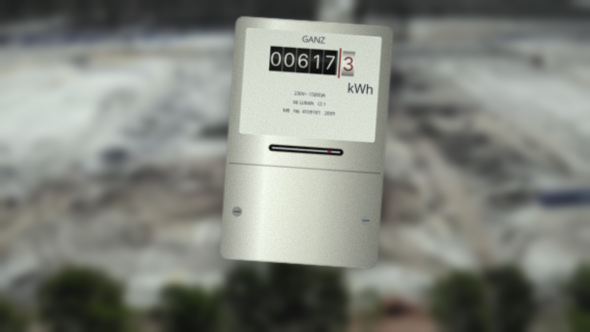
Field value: value=617.3 unit=kWh
